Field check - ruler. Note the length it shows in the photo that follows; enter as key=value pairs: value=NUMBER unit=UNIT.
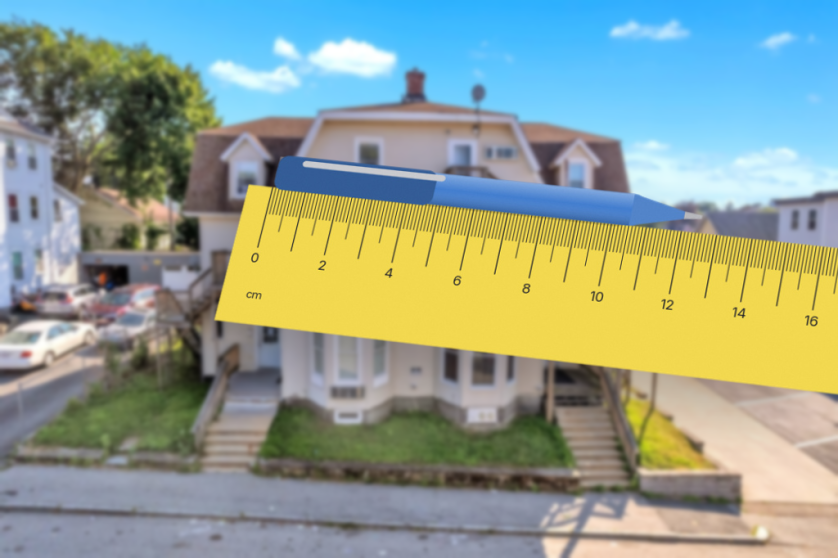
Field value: value=12.5 unit=cm
